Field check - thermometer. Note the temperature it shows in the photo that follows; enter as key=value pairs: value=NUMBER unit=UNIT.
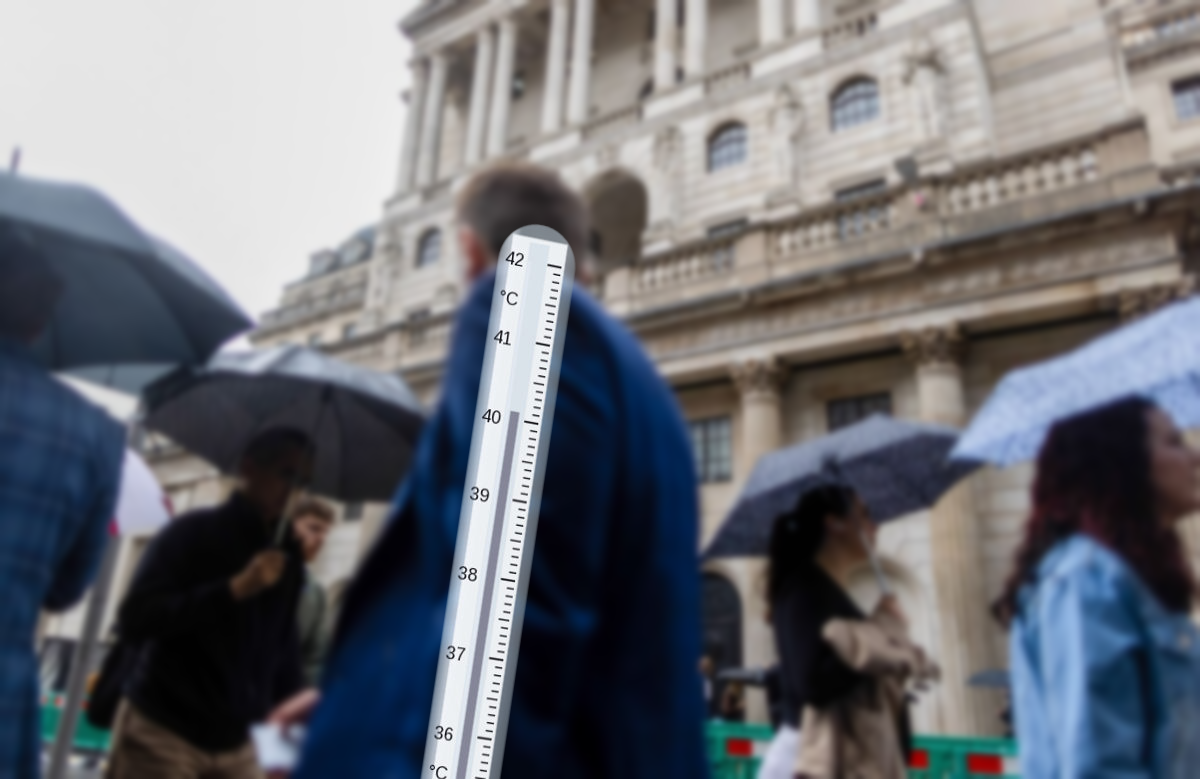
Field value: value=40.1 unit=°C
